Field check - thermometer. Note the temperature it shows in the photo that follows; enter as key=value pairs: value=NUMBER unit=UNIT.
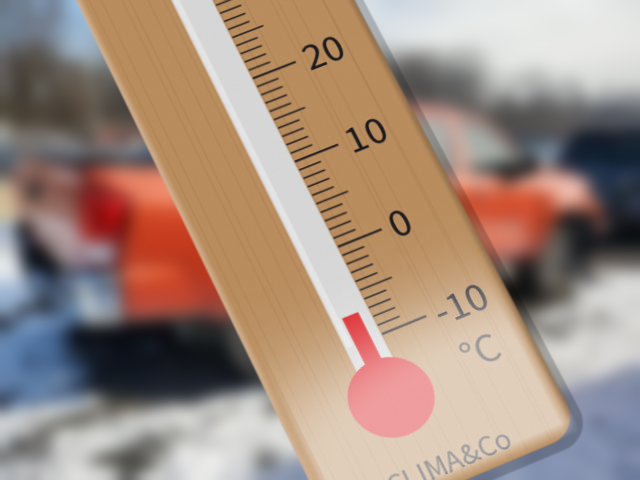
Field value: value=-7 unit=°C
